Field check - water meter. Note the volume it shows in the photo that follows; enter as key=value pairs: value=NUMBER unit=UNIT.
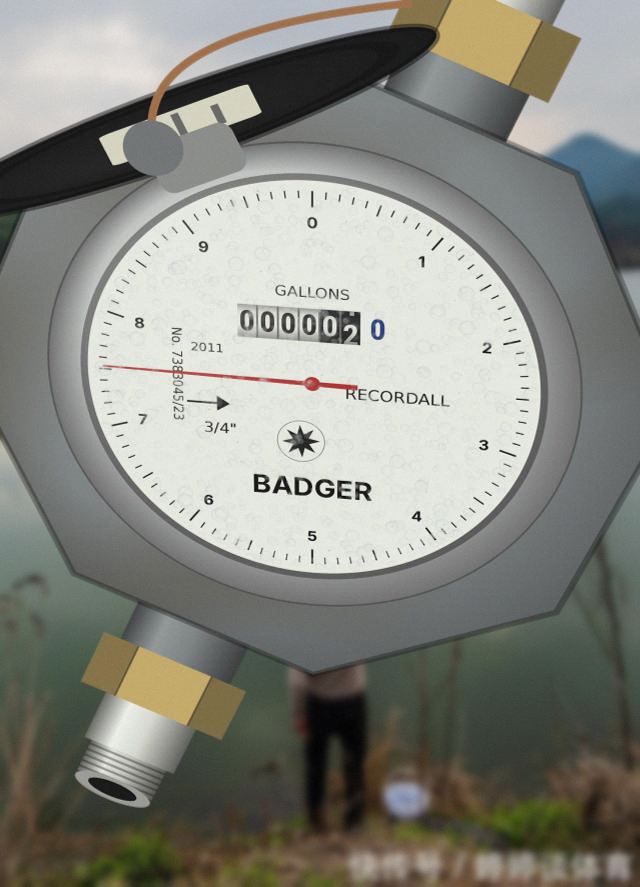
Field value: value=17.5 unit=gal
